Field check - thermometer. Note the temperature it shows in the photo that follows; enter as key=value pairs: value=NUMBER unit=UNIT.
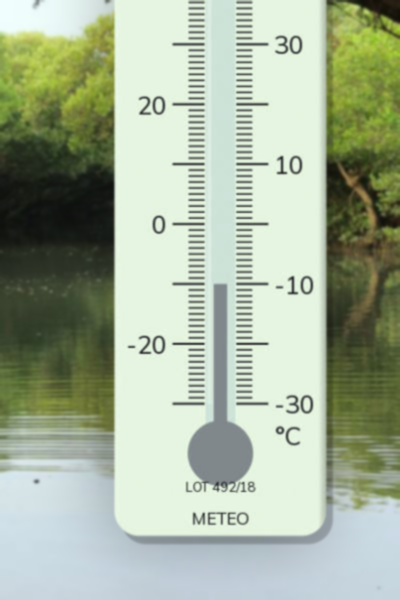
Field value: value=-10 unit=°C
